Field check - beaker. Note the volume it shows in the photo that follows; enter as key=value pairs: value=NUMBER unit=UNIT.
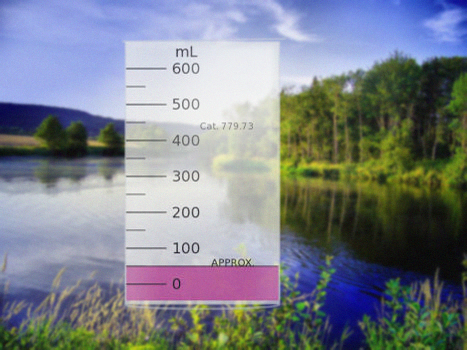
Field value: value=50 unit=mL
